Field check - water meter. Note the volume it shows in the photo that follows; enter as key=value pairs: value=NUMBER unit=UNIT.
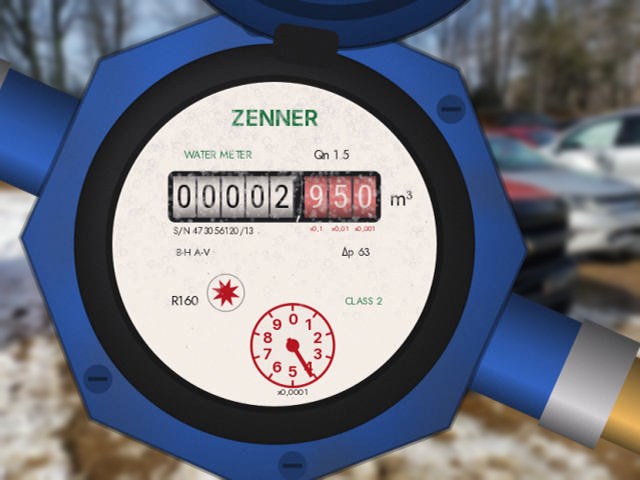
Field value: value=2.9504 unit=m³
